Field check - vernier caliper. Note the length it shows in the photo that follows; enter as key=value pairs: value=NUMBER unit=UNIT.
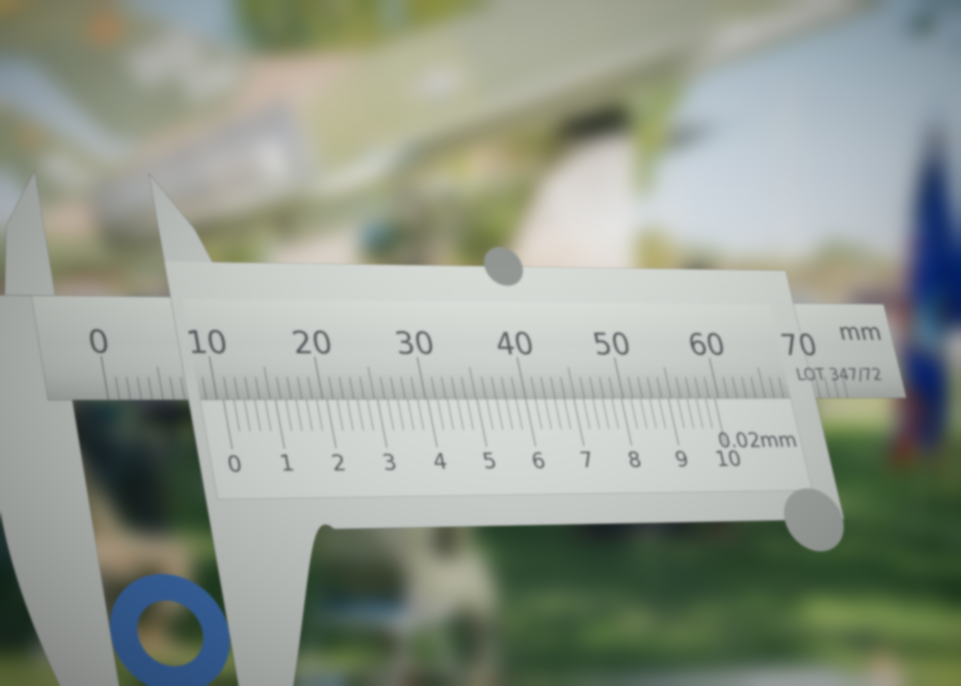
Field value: value=10.6 unit=mm
